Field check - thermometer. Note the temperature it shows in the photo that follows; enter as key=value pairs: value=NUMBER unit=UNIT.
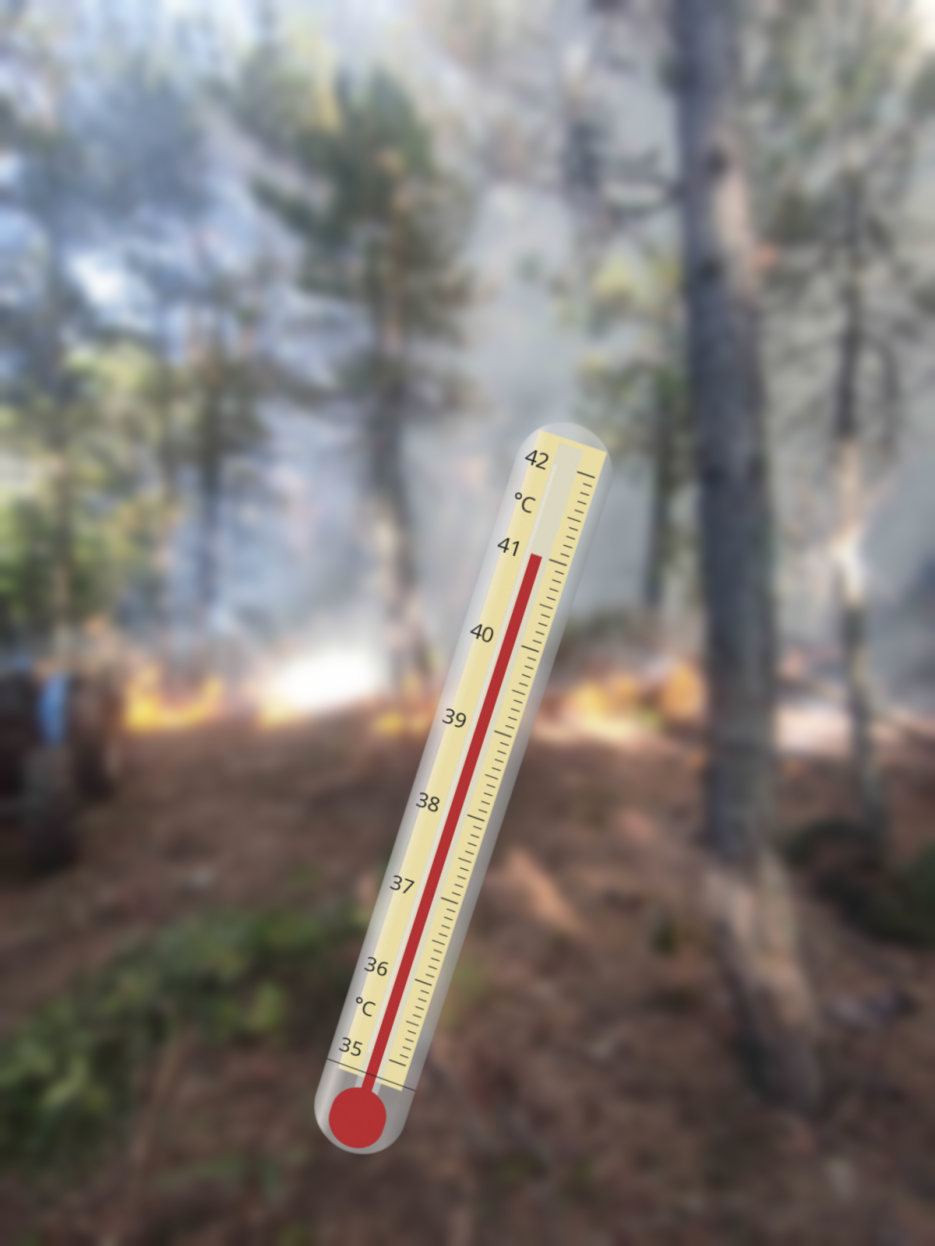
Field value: value=41 unit=°C
